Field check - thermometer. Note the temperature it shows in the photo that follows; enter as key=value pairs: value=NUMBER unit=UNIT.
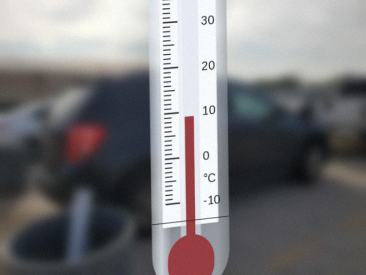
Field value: value=9 unit=°C
